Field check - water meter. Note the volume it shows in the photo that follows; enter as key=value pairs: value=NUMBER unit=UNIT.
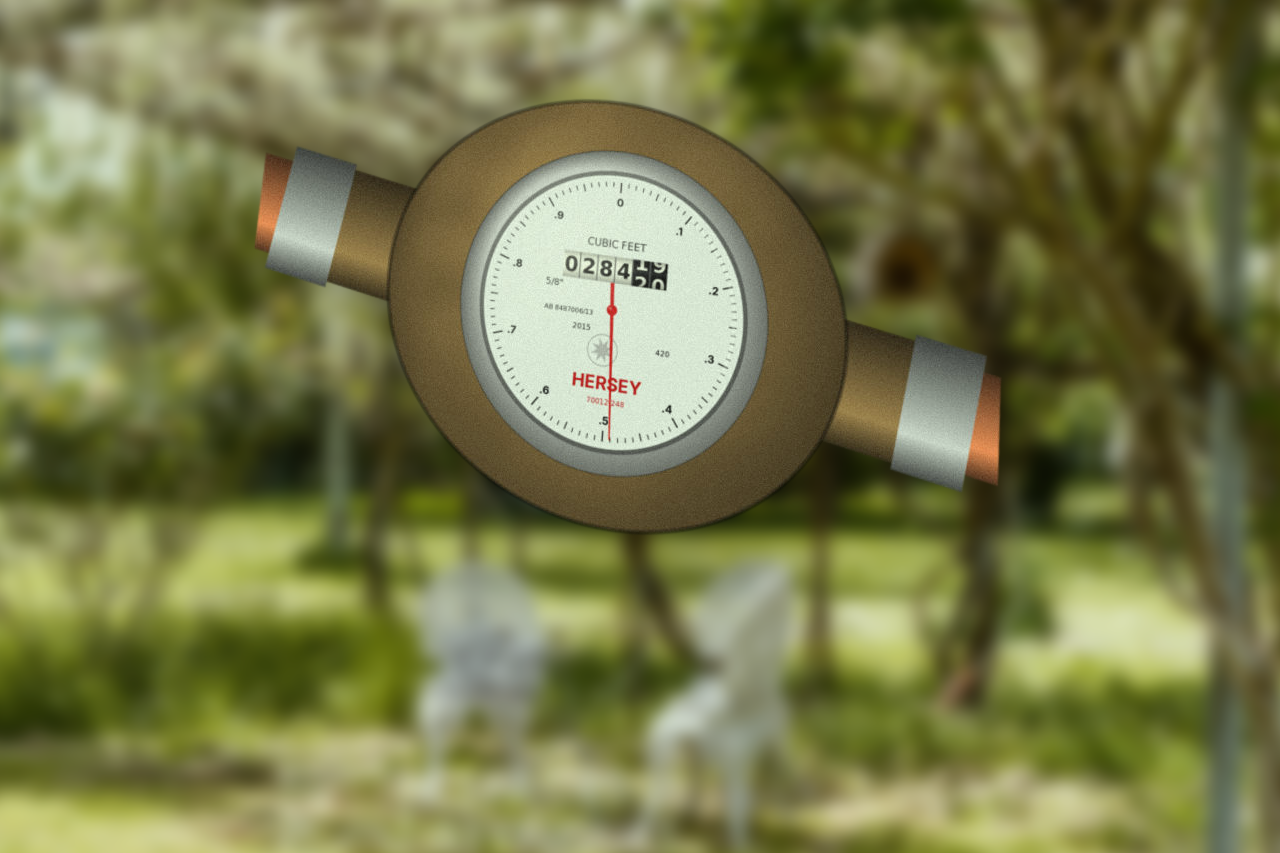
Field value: value=28419.49 unit=ft³
